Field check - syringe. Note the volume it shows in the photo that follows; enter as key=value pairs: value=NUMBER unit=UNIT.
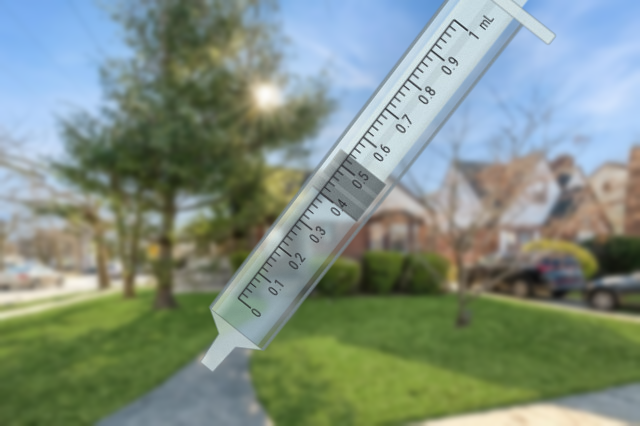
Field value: value=0.4 unit=mL
